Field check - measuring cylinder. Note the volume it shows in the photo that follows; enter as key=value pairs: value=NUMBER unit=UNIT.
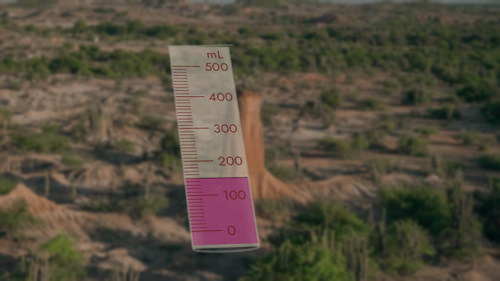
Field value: value=150 unit=mL
